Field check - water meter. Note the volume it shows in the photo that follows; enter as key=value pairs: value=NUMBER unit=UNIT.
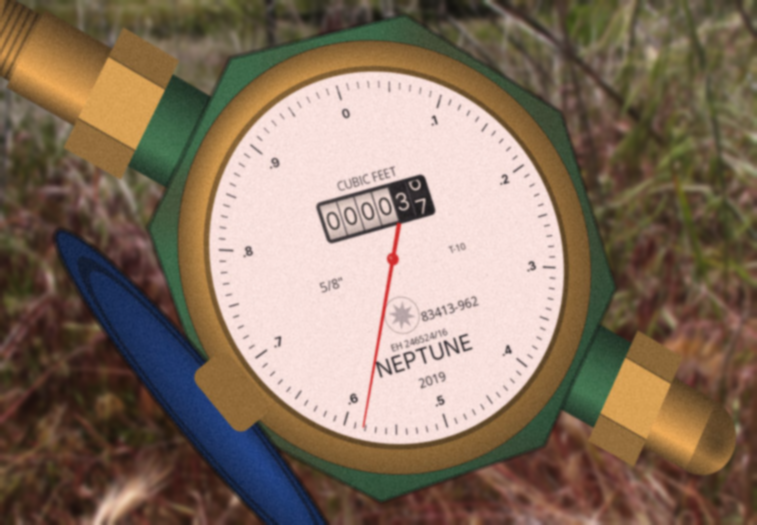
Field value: value=36.58 unit=ft³
